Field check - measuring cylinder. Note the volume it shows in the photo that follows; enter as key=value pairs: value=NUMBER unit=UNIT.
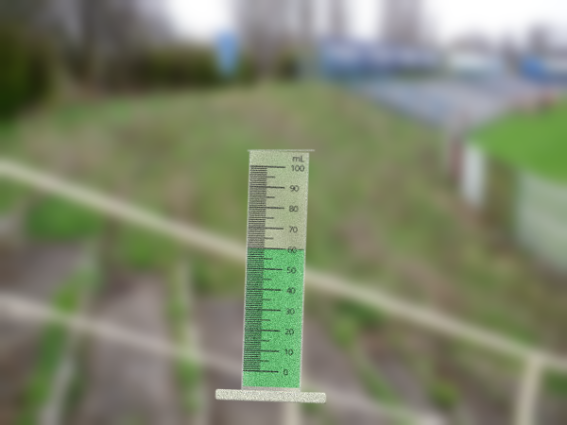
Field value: value=60 unit=mL
